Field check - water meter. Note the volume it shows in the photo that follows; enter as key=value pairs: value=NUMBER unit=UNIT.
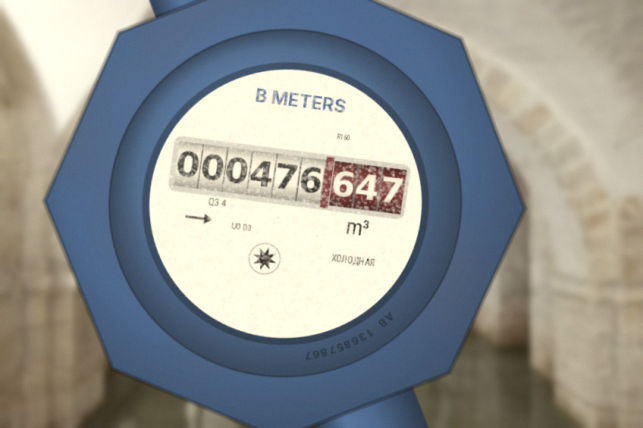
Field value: value=476.647 unit=m³
